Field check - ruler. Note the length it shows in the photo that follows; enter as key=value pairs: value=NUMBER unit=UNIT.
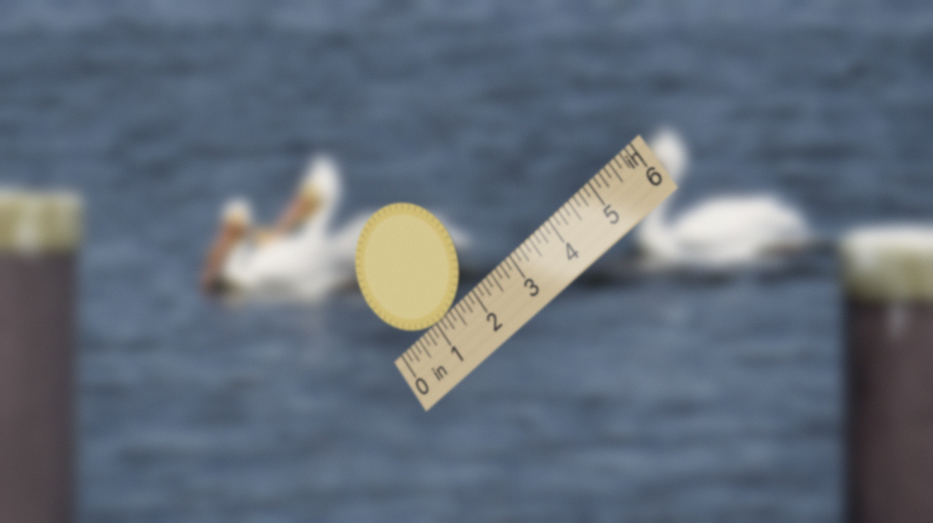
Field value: value=2.25 unit=in
